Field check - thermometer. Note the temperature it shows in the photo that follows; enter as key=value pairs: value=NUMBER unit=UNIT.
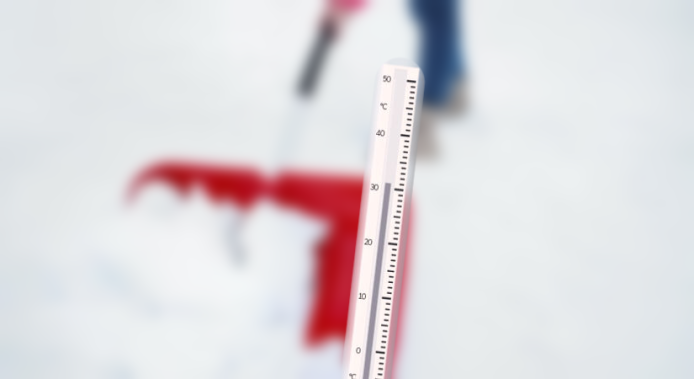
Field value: value=31 unit=°C
